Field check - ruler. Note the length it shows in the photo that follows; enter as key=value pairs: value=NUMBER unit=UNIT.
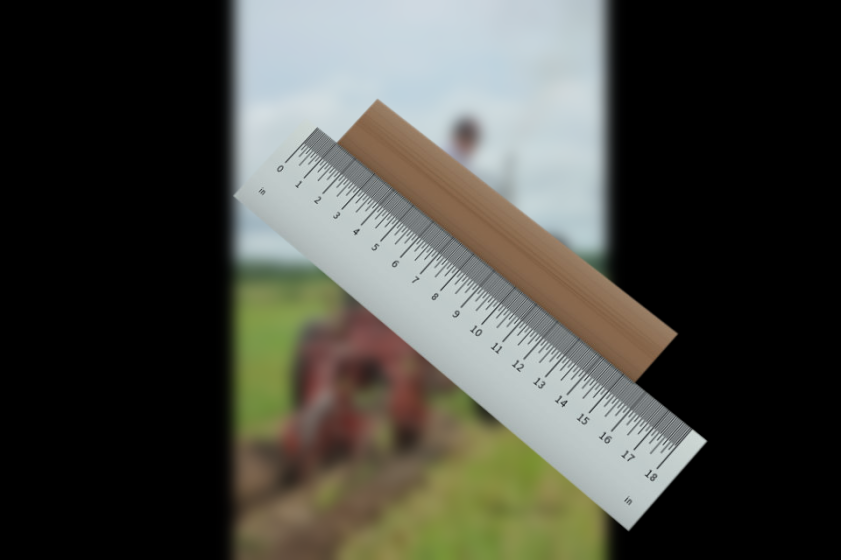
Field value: value=14.5 unit=in
